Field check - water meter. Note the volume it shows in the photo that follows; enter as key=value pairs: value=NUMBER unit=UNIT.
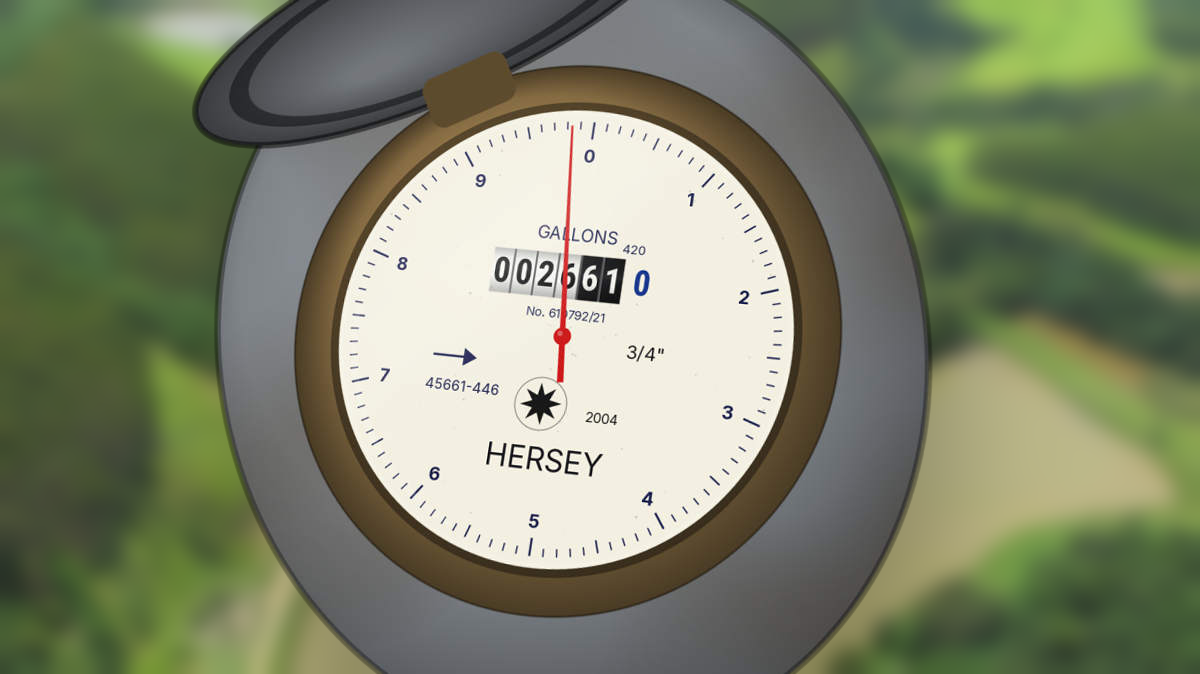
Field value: value=26609.8 unit=gal
